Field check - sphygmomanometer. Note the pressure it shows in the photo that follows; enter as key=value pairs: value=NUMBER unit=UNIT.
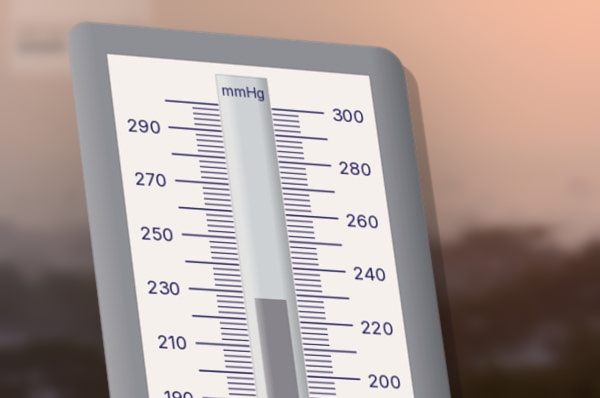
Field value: value=228 unit=mmHg
